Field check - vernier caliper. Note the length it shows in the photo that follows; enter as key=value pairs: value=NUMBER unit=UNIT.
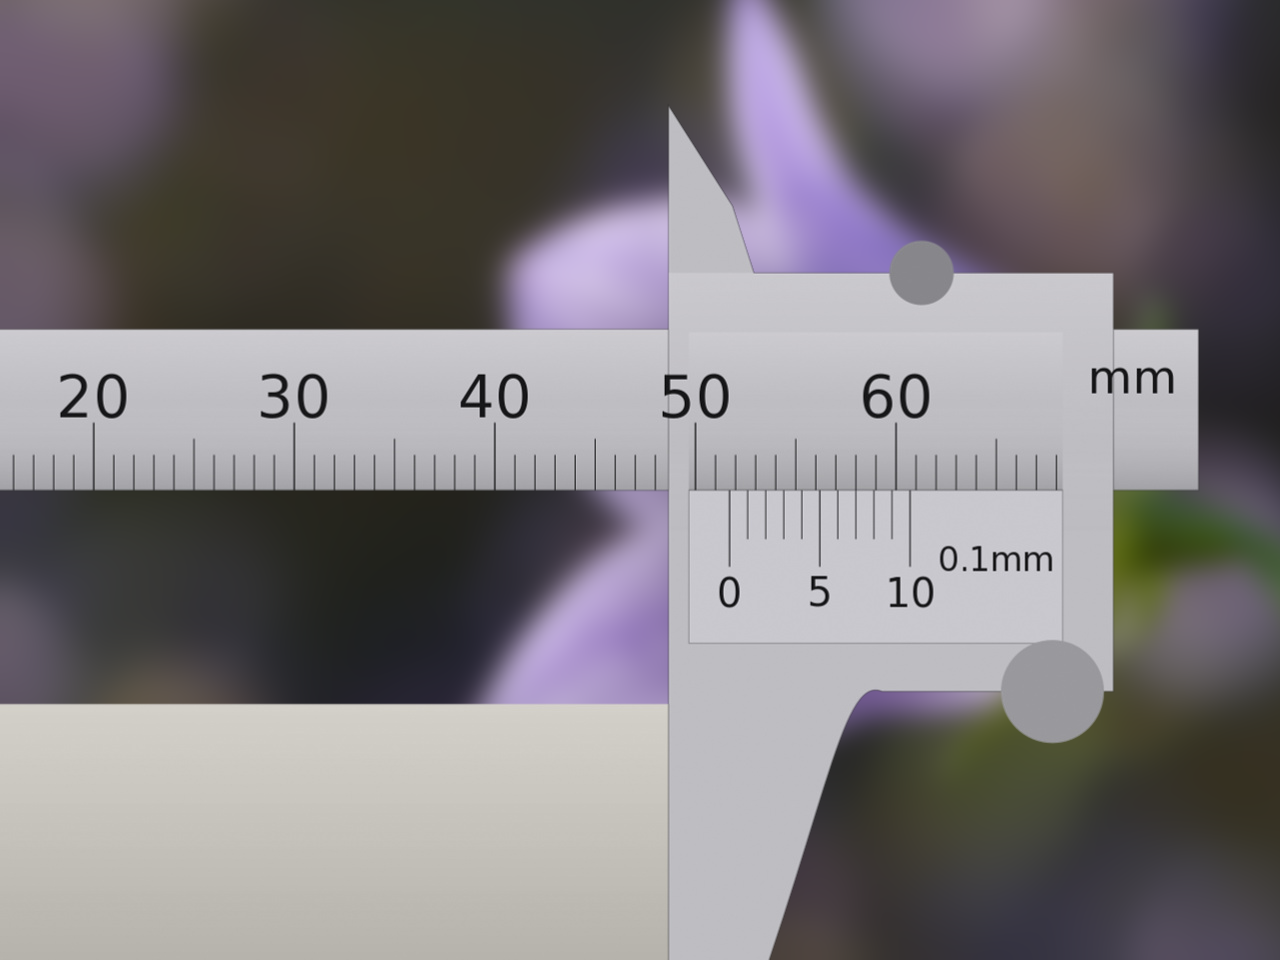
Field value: value=51.7 unit=mm
